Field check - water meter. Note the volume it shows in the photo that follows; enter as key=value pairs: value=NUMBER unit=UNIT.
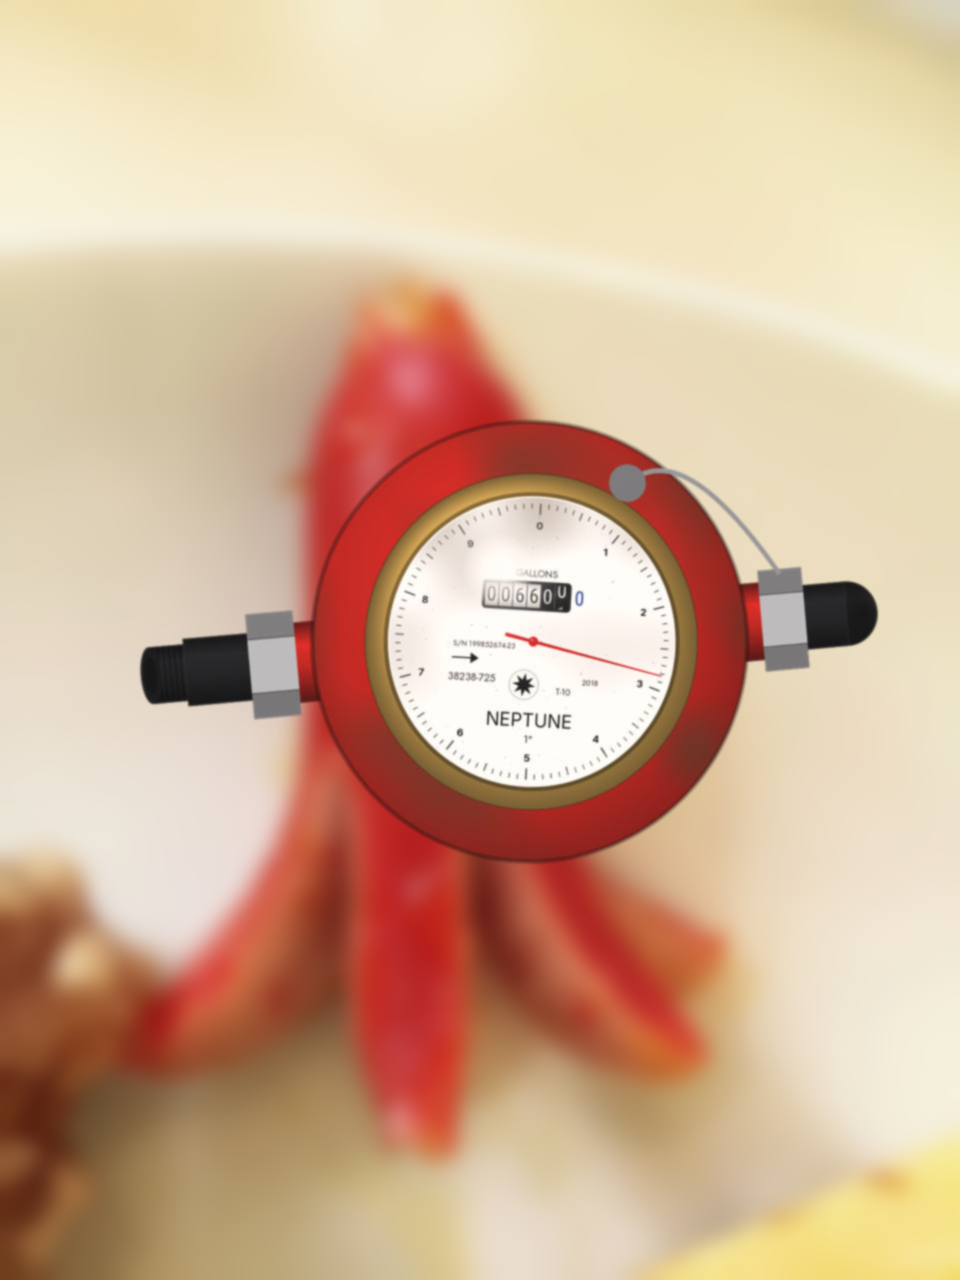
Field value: value=66002.8 unit=gal
